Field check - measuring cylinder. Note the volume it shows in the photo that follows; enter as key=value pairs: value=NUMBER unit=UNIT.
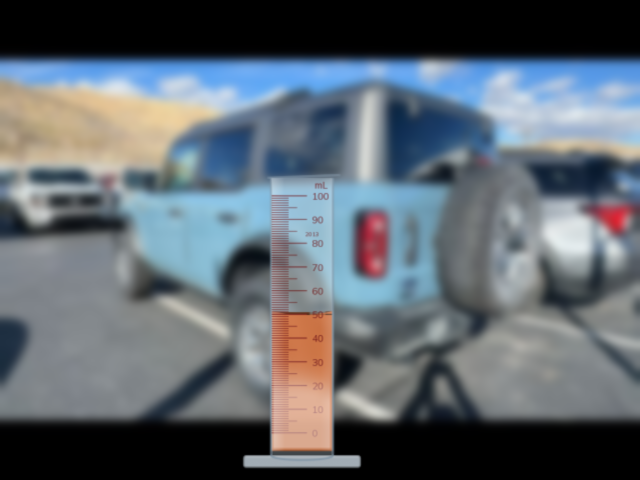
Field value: value=50 unit=mL
